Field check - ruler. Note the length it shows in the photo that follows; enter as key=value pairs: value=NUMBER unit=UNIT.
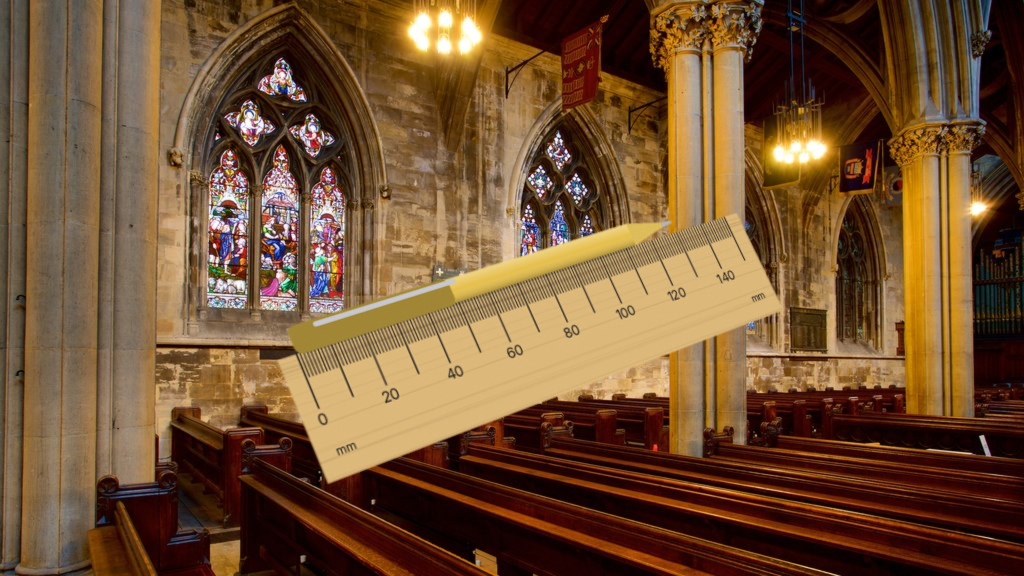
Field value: value=130 unit=mm
